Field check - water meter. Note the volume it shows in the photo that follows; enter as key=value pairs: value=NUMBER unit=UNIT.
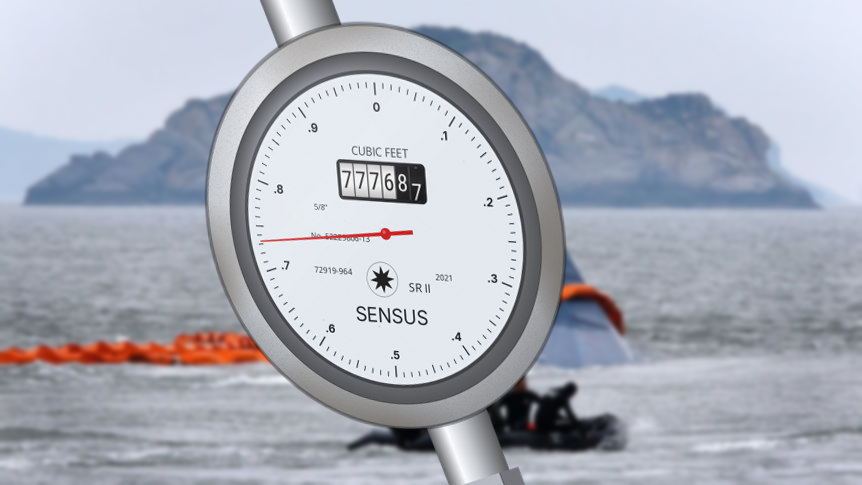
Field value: value=777686.73 unit=ft³
